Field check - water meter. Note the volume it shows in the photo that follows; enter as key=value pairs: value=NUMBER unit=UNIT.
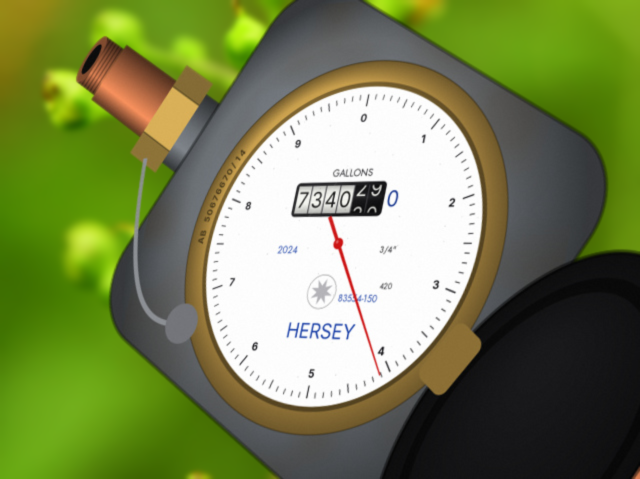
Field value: value=7340294.1 unit=gal
